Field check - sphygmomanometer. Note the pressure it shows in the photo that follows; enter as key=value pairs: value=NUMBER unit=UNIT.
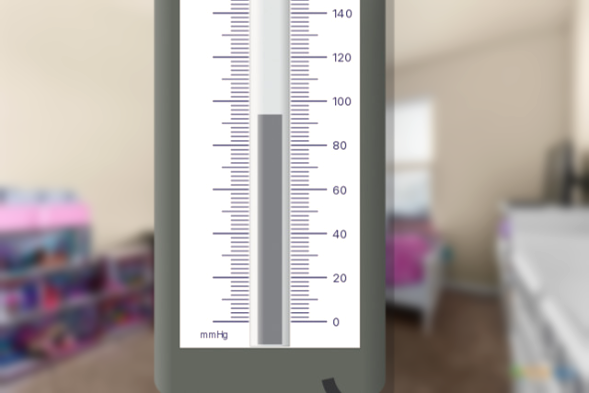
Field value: value=94 unit=mmHg
